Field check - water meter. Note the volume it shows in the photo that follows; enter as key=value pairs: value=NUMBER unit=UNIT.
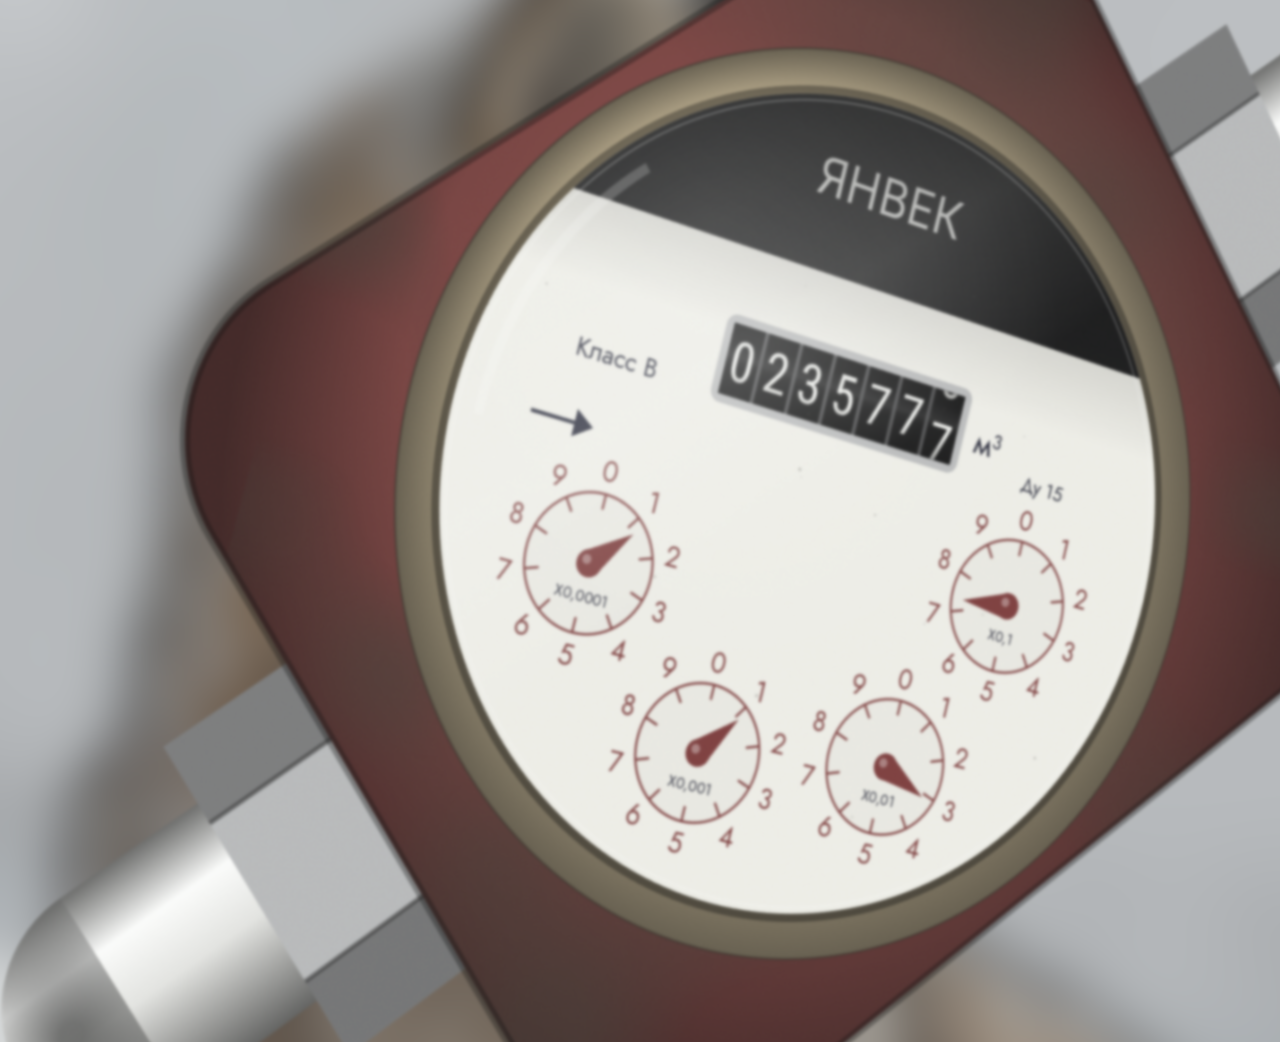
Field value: value=235776.7311 unit=m³
